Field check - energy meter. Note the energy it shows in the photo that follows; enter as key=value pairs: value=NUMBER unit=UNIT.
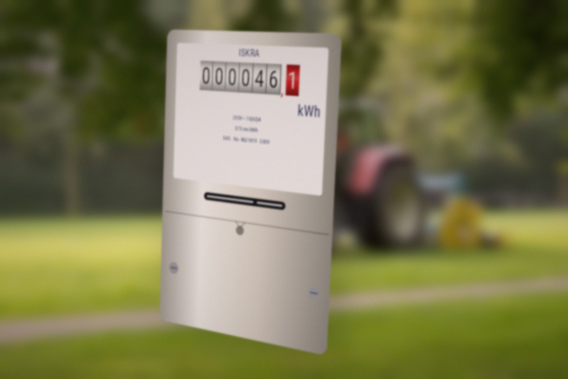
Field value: value=46.1 unit=kWh
